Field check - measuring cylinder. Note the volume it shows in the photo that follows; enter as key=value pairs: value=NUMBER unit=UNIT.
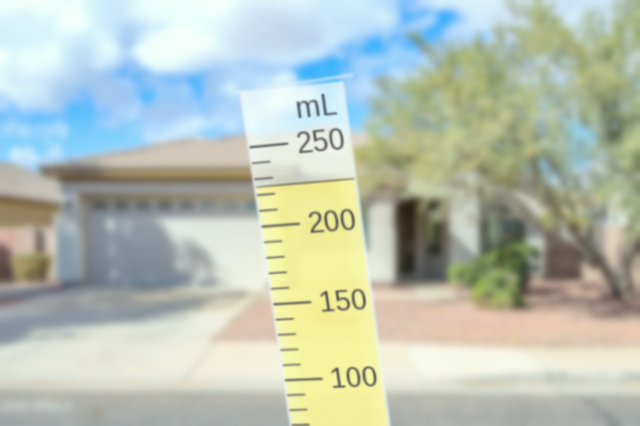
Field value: value=225 unit=mL
